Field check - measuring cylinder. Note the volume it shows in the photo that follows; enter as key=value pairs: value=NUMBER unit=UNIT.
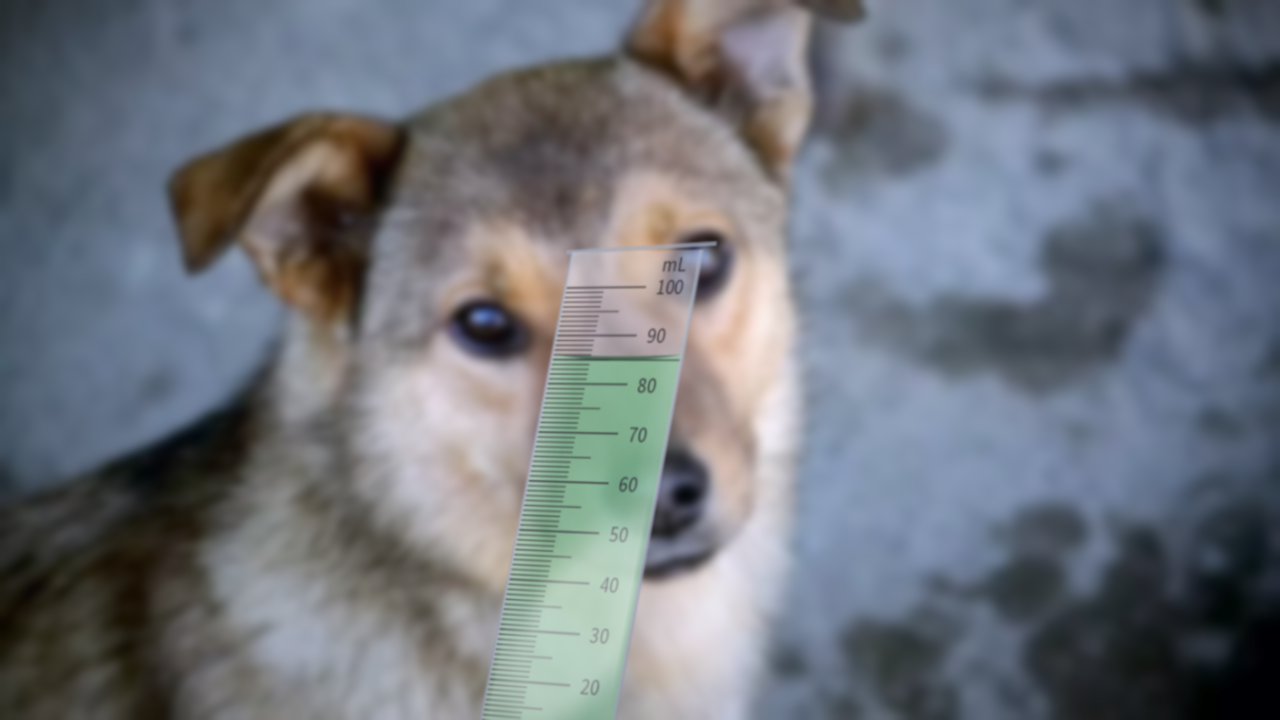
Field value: value=85 unit=mL
